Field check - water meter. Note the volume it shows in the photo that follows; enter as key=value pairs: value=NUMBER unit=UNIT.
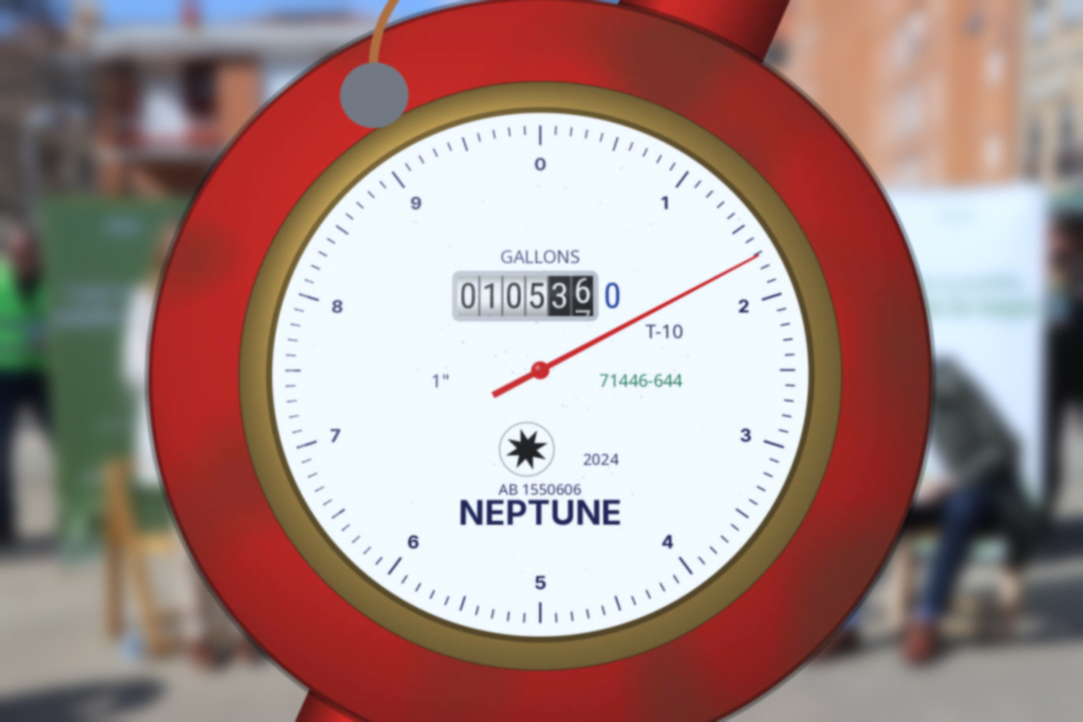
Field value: value=105361.7 unit=gal
